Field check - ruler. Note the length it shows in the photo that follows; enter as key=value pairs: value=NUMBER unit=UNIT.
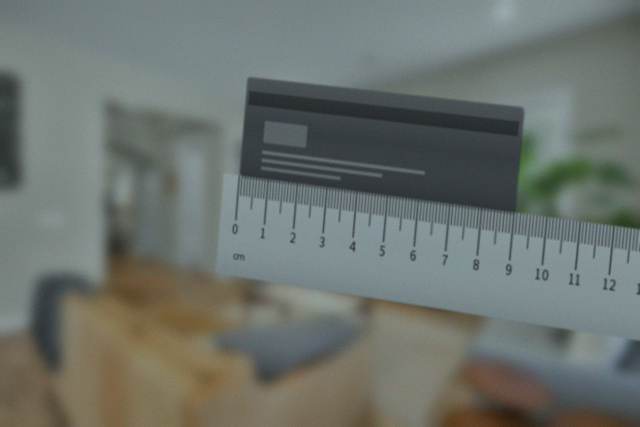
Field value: value=9 unit=cm
